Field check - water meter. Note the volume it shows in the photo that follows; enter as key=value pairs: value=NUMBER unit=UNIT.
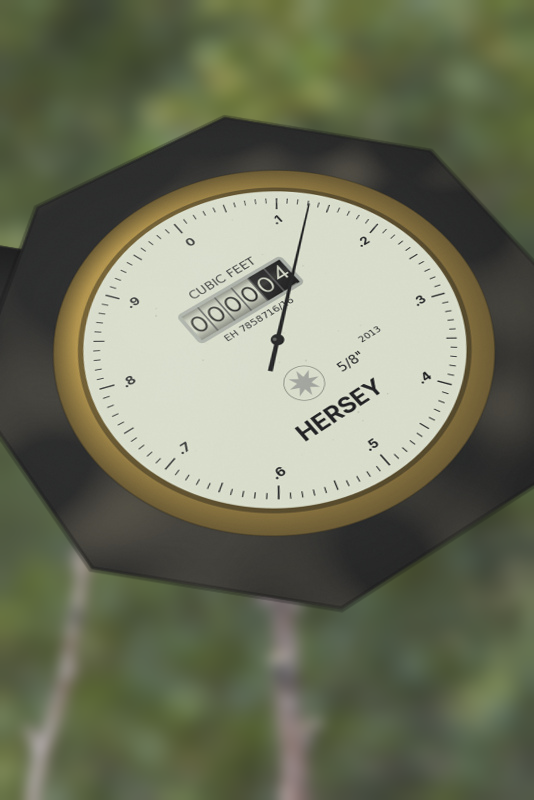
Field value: value=4.13 unit=ft³
